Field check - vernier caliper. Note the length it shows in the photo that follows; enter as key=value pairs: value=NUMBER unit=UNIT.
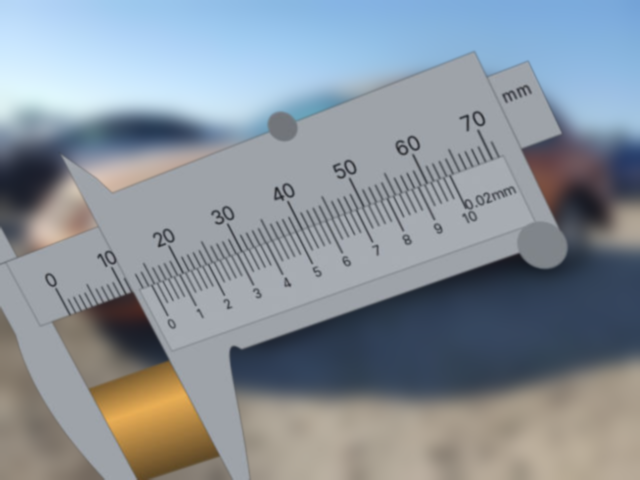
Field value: value=14.5 unit=mm
